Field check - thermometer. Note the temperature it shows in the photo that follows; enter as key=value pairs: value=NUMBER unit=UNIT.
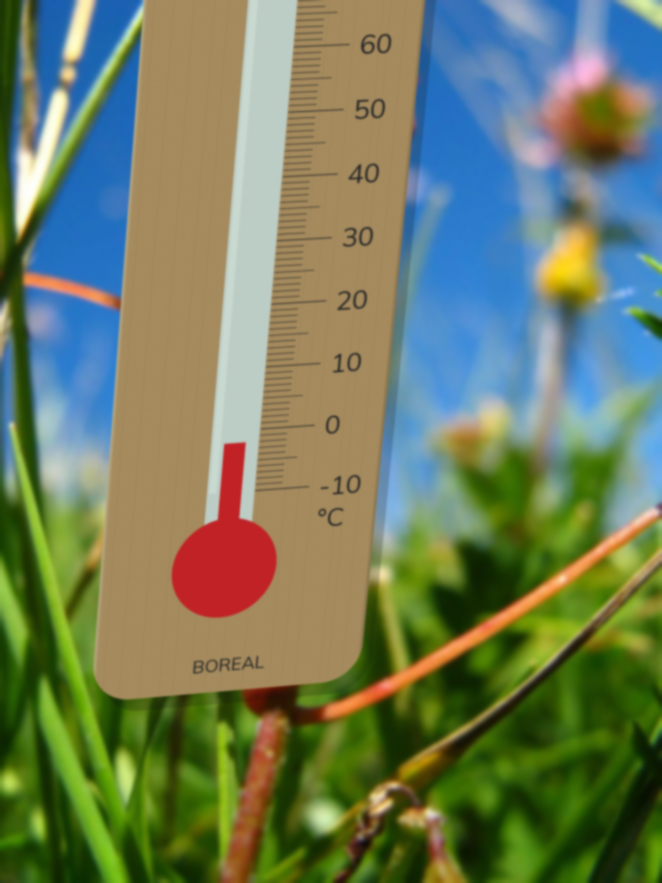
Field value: value=-2 unit=°C
